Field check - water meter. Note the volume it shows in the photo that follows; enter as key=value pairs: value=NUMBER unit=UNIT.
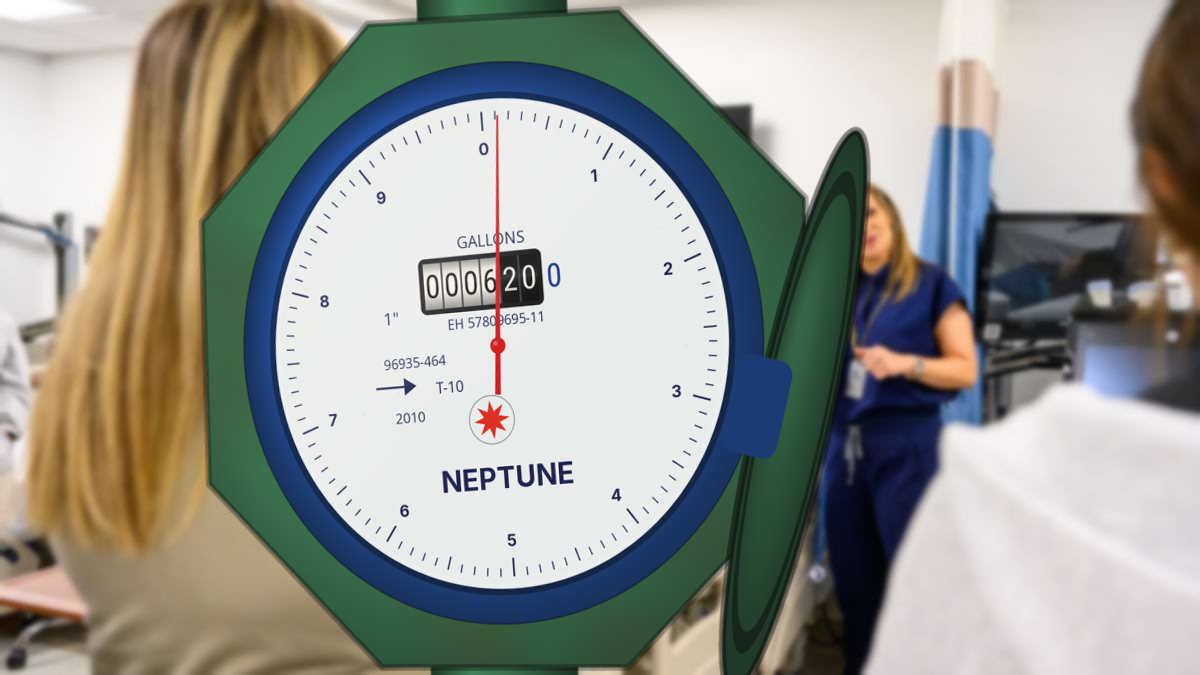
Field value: value=6200.1 unit=gal
